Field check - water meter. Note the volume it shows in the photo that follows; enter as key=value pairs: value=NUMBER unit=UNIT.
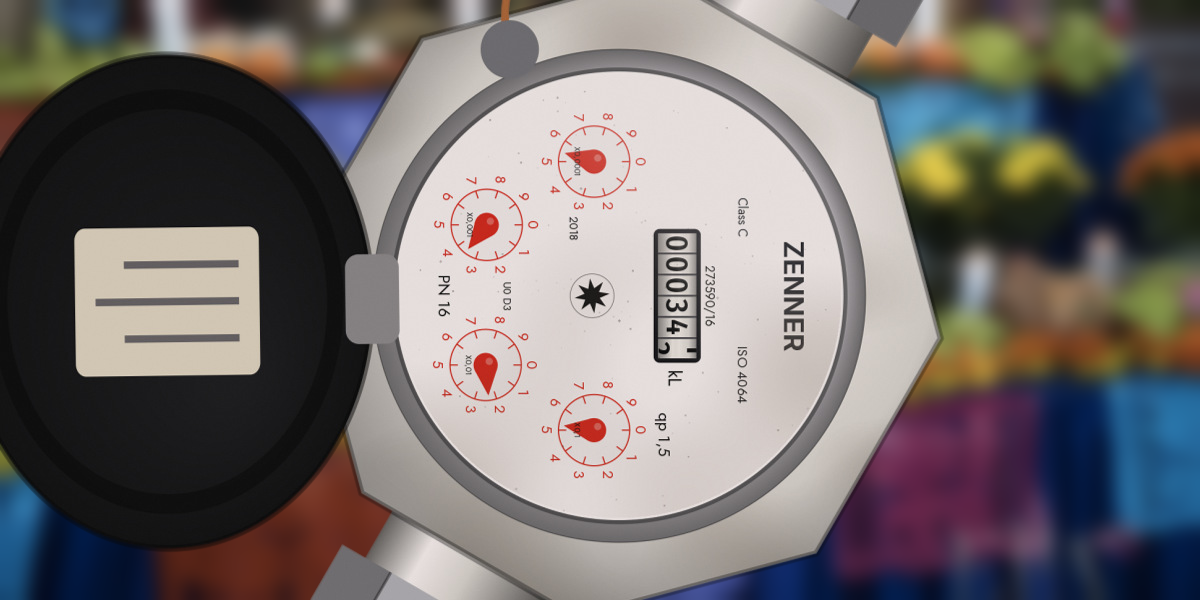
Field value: value=341.5235 unit=kL
